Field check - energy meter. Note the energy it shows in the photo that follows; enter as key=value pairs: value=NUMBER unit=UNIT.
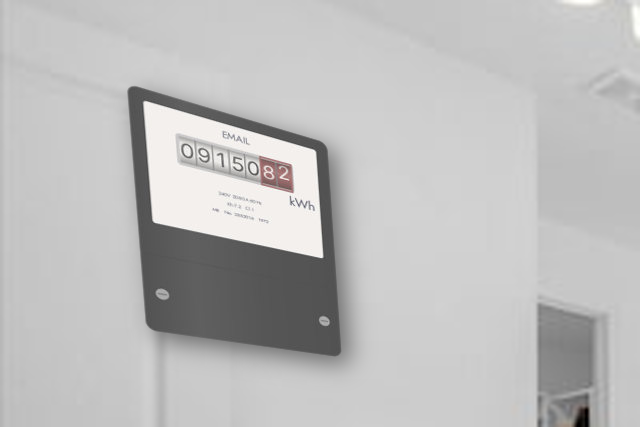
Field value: value=9150.82 unit=kWh
